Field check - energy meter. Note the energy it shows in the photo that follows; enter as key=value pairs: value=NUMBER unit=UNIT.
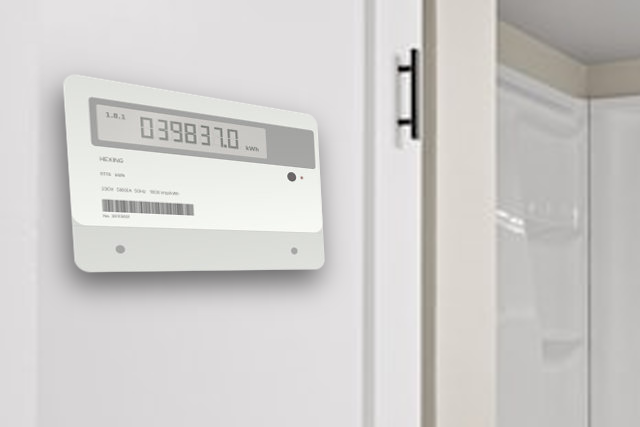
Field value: value=39837.0 unit=kWh
